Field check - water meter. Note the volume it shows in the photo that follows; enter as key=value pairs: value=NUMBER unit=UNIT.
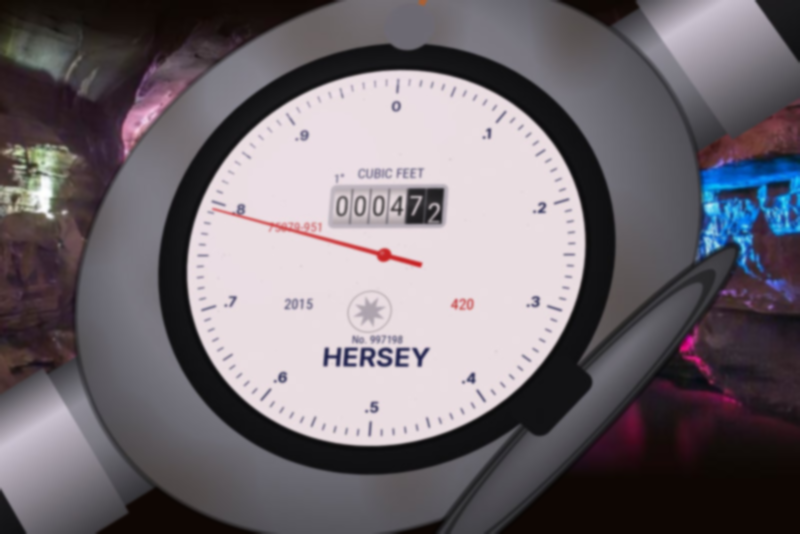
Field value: value=471.79 unit=ft³
